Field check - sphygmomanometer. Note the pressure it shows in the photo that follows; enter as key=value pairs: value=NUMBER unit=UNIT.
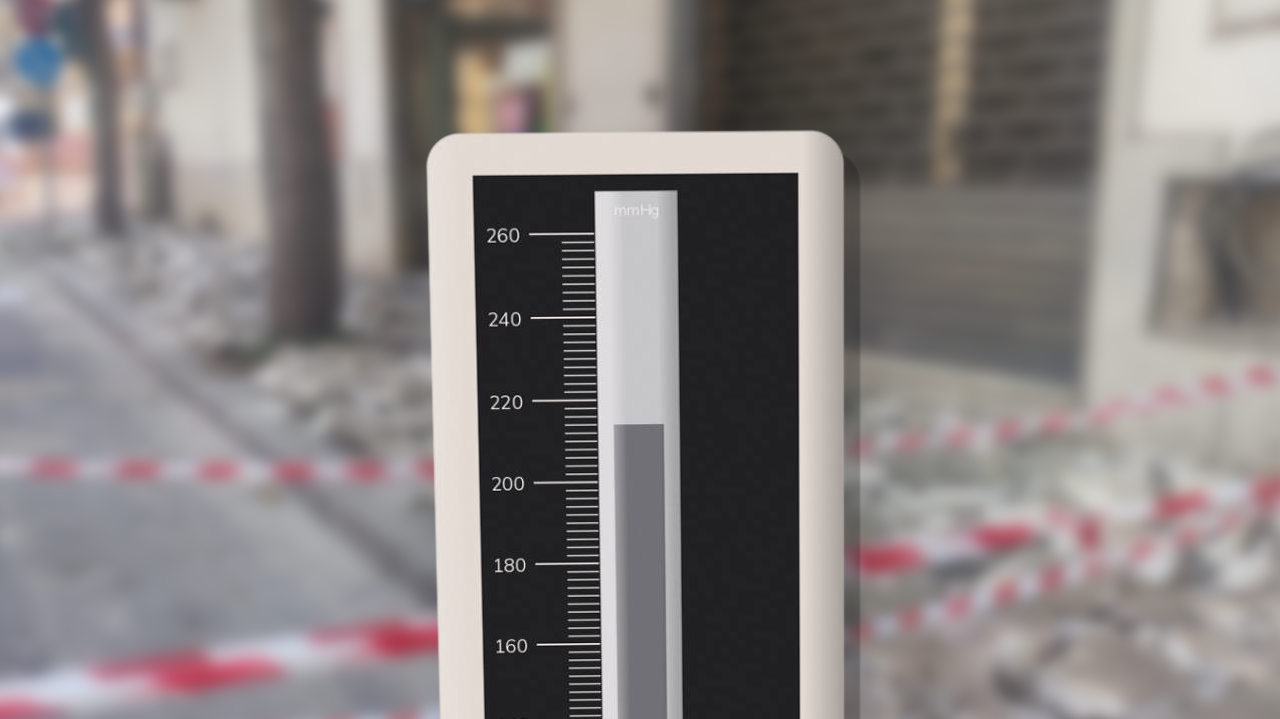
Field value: value=214 unit=mmHg
